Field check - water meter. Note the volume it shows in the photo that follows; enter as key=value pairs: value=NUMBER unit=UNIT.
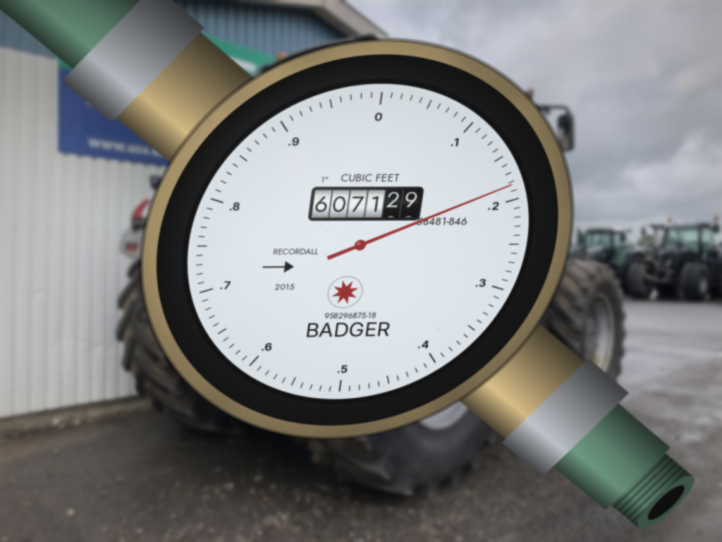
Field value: value=607129.18 unit=ft³
